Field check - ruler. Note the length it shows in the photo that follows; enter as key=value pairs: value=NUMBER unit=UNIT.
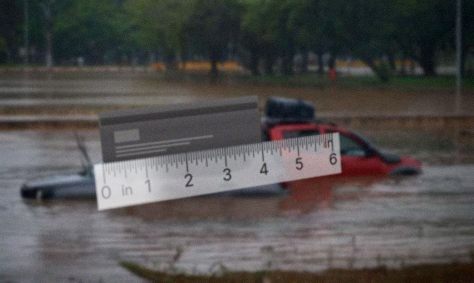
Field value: value=4 unit=in
